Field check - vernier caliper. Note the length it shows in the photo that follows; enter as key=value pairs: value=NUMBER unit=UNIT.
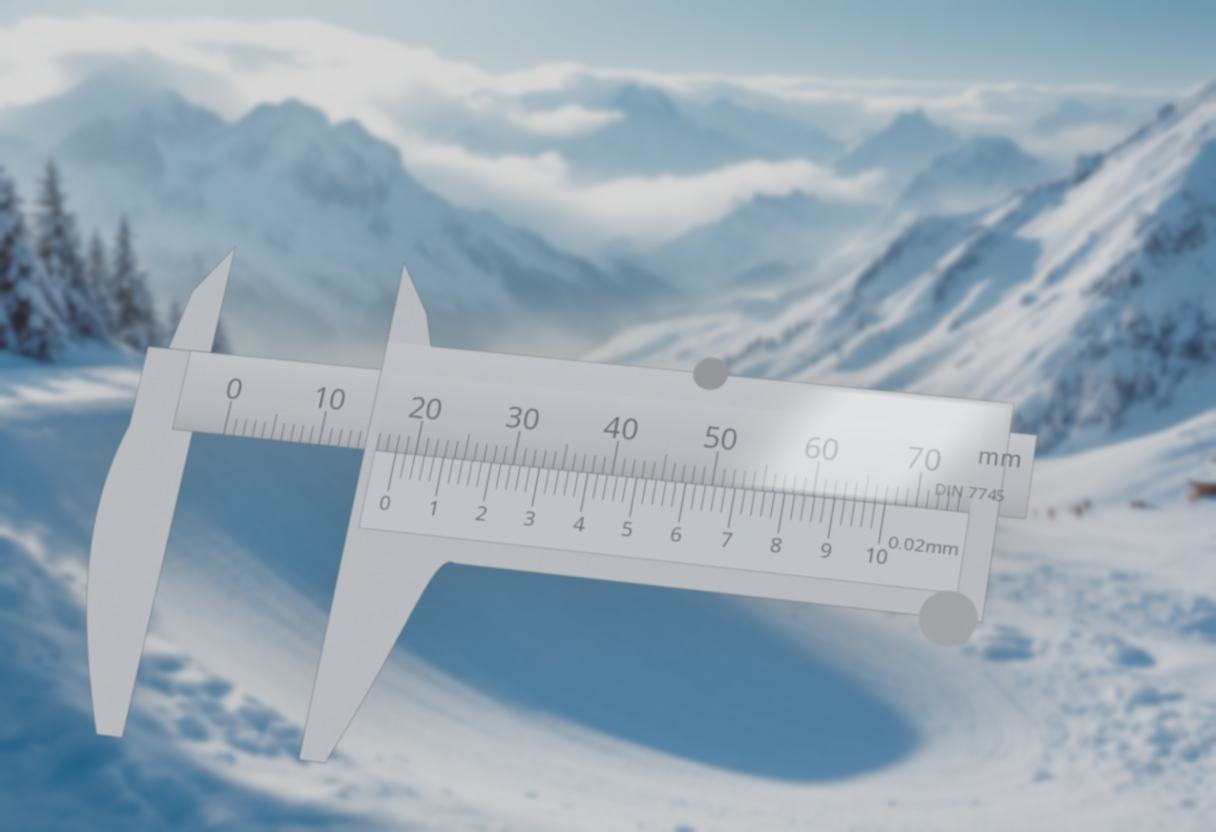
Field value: value=18.0 unit=mm
